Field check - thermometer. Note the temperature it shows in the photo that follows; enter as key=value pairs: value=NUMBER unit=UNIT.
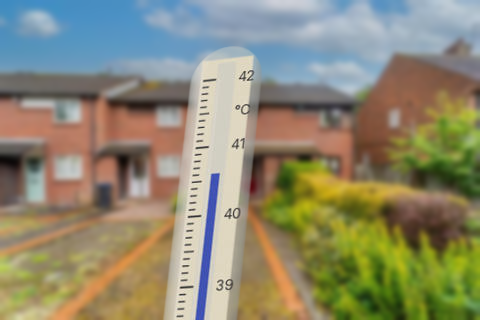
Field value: value=40.6 unit=°C
